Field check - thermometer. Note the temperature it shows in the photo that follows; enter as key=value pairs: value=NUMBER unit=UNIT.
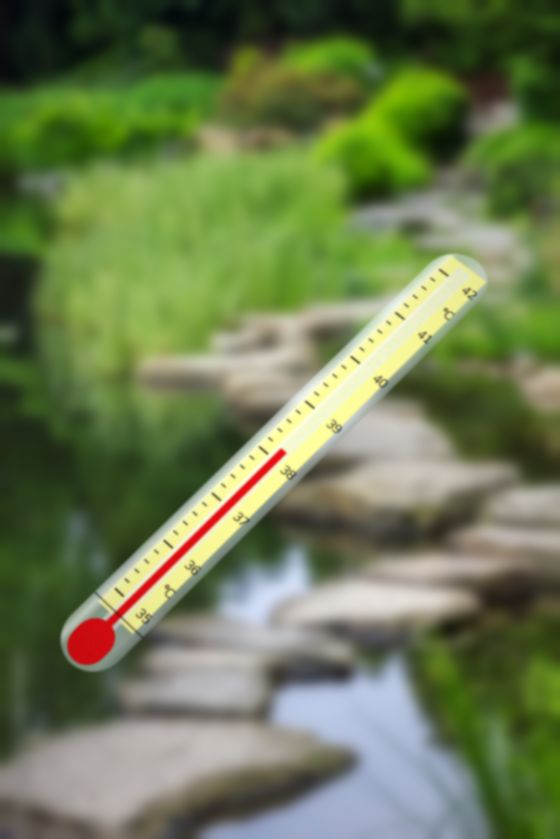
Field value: value=38.2 unit=°C
